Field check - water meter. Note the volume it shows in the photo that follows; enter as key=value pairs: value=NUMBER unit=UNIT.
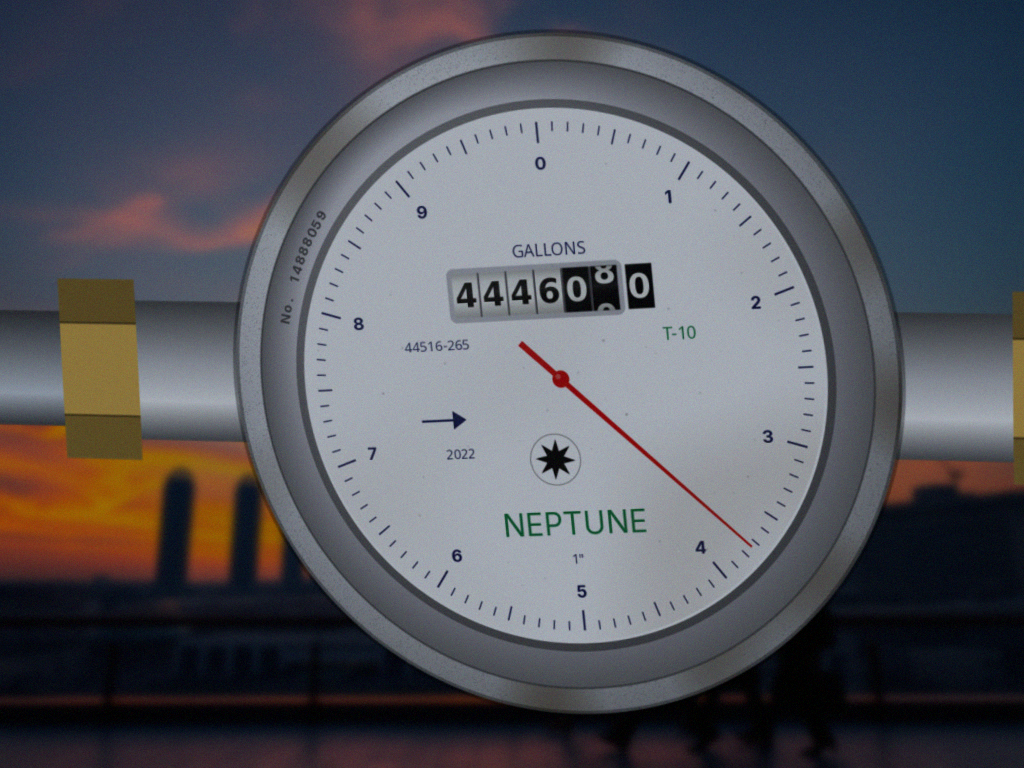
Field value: value=4446083.7 unit=gal
